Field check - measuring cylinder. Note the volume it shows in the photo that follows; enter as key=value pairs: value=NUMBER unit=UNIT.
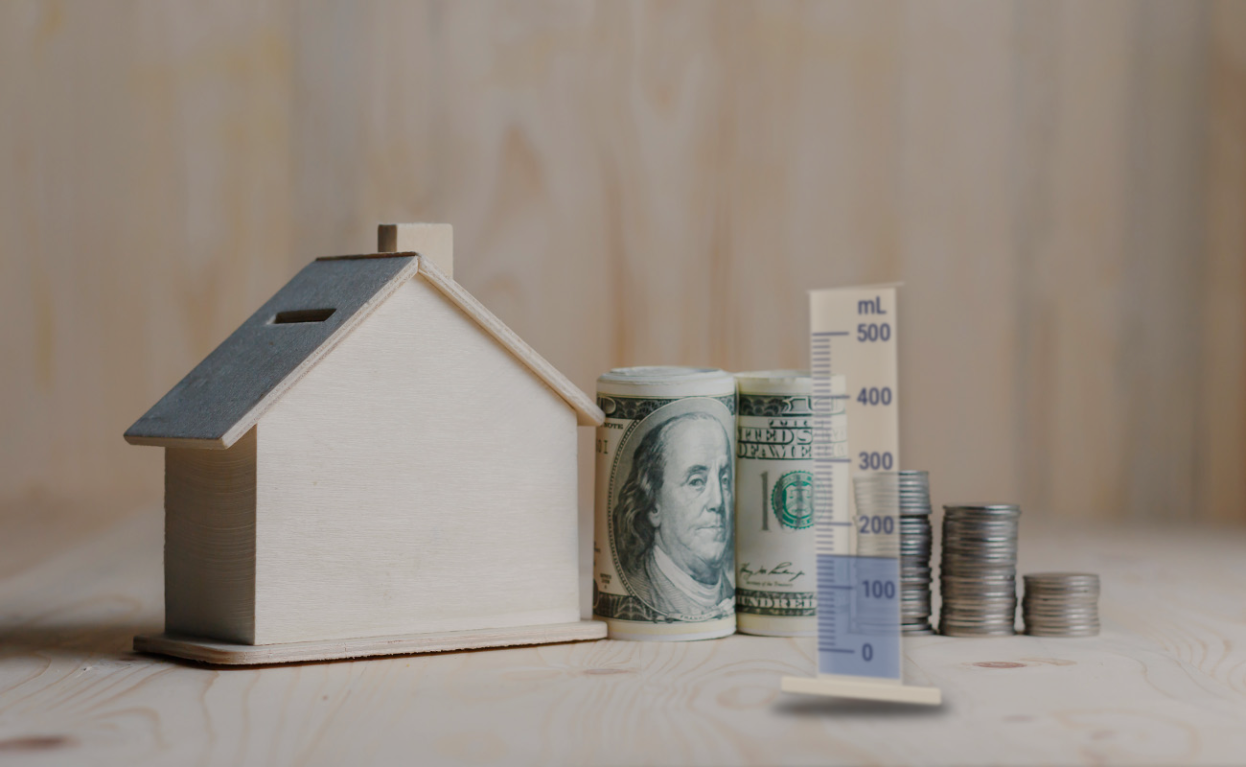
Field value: value=150 unit=mL
